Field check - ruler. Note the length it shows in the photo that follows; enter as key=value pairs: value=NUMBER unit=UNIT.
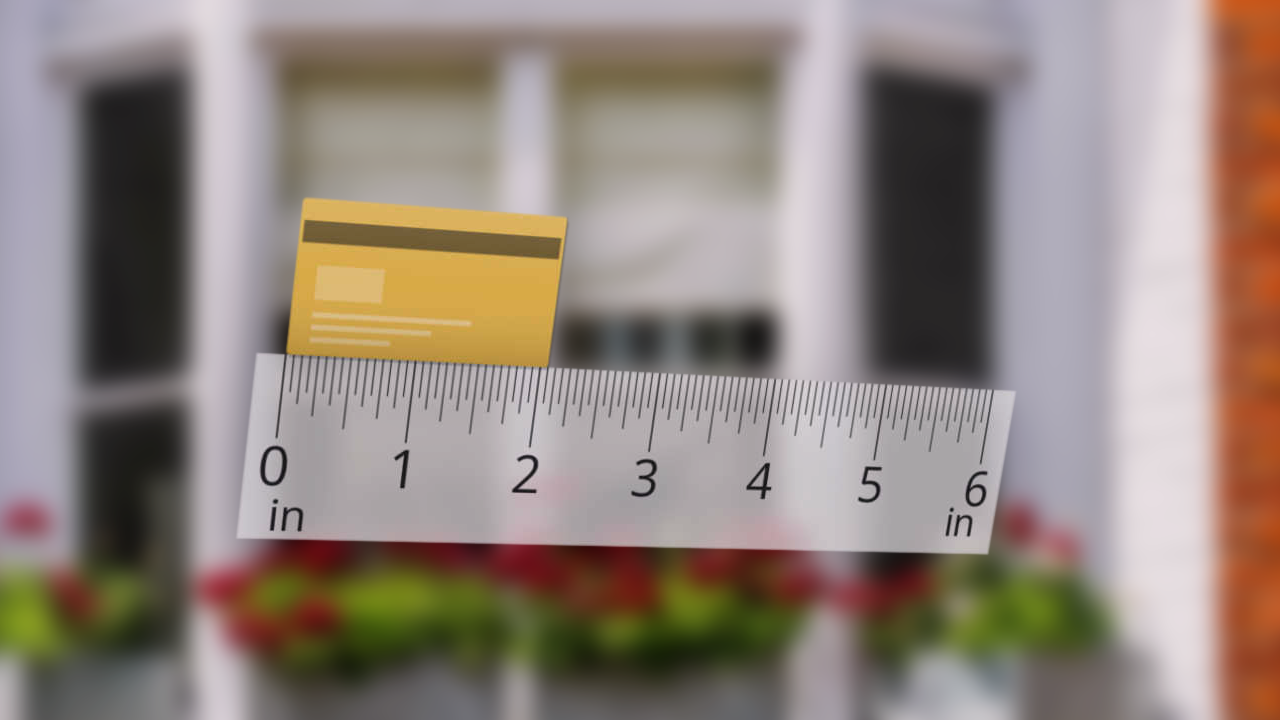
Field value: value=2.0625 unit=in
